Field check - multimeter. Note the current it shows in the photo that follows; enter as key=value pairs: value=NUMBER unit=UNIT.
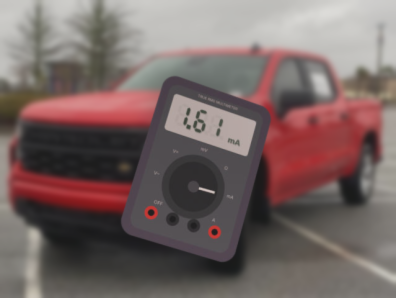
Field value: value=1.61 unit=mA
